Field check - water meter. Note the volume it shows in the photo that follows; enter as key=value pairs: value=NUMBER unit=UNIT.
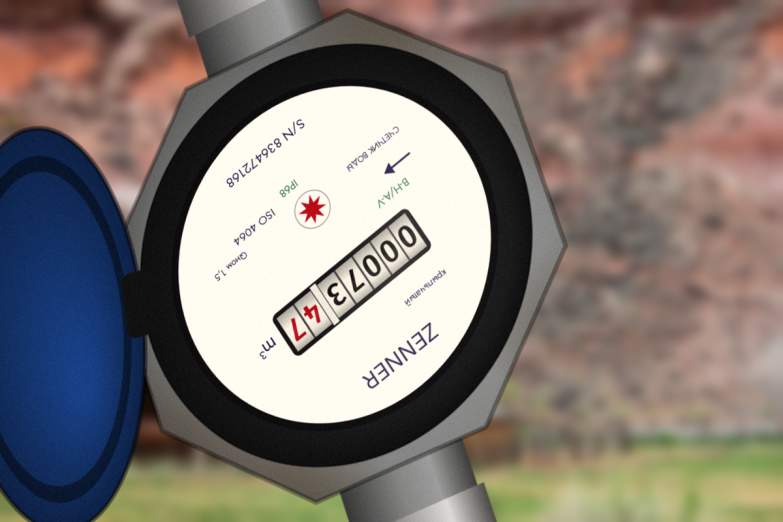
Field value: value=73.47 unit=m³
